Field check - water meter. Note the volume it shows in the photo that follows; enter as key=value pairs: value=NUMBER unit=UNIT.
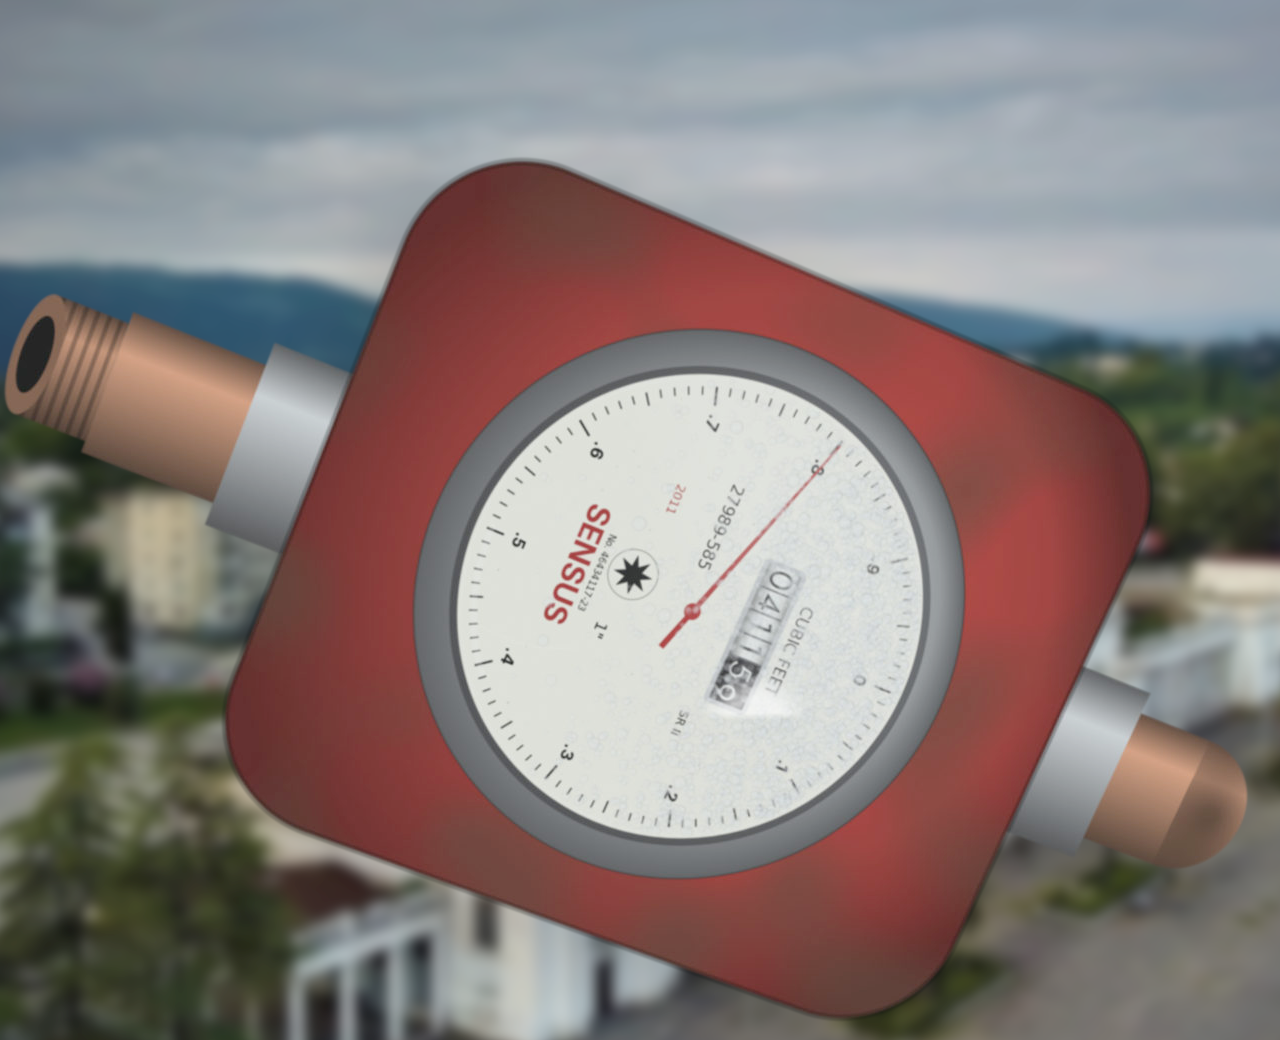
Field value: value=41158.80 unit=ft³
